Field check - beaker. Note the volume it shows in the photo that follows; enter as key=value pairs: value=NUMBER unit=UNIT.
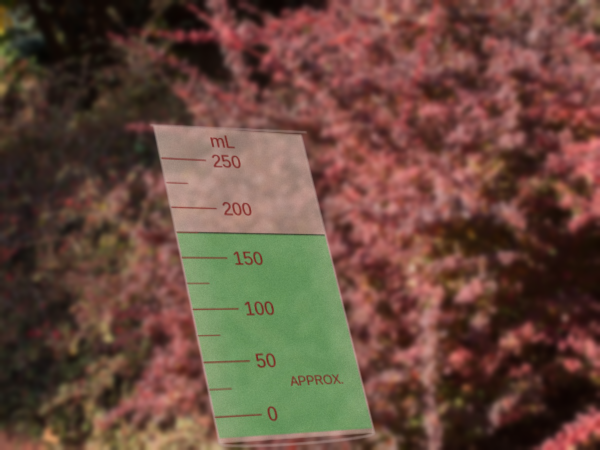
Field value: value=175 unit=mL
